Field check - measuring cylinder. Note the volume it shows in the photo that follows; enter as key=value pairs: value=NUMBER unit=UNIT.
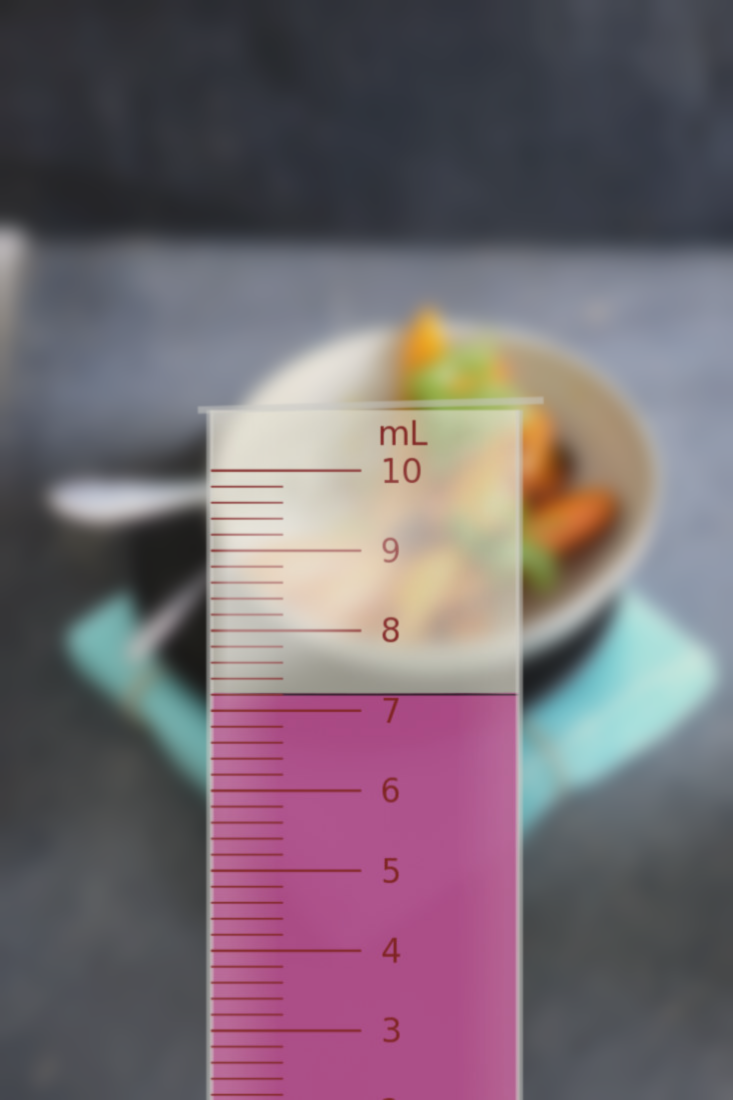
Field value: value=7.2 unit=mL
